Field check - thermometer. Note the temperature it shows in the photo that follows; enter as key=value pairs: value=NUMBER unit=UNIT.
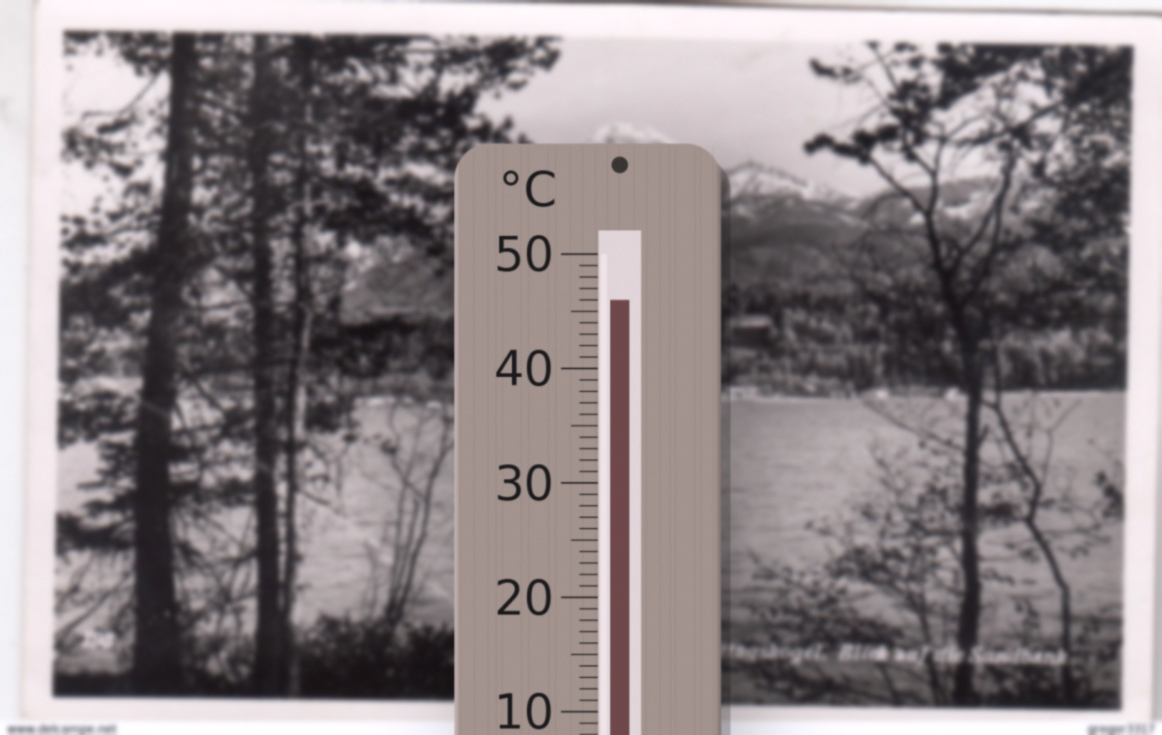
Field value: value=46 unit=°C
